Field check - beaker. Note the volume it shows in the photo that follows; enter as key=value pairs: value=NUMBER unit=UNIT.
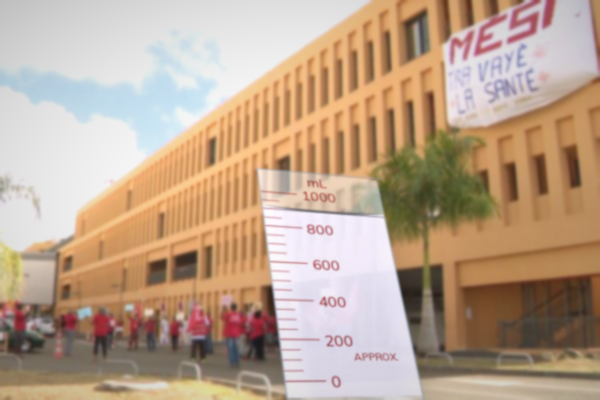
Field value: value=900 unit=mL
